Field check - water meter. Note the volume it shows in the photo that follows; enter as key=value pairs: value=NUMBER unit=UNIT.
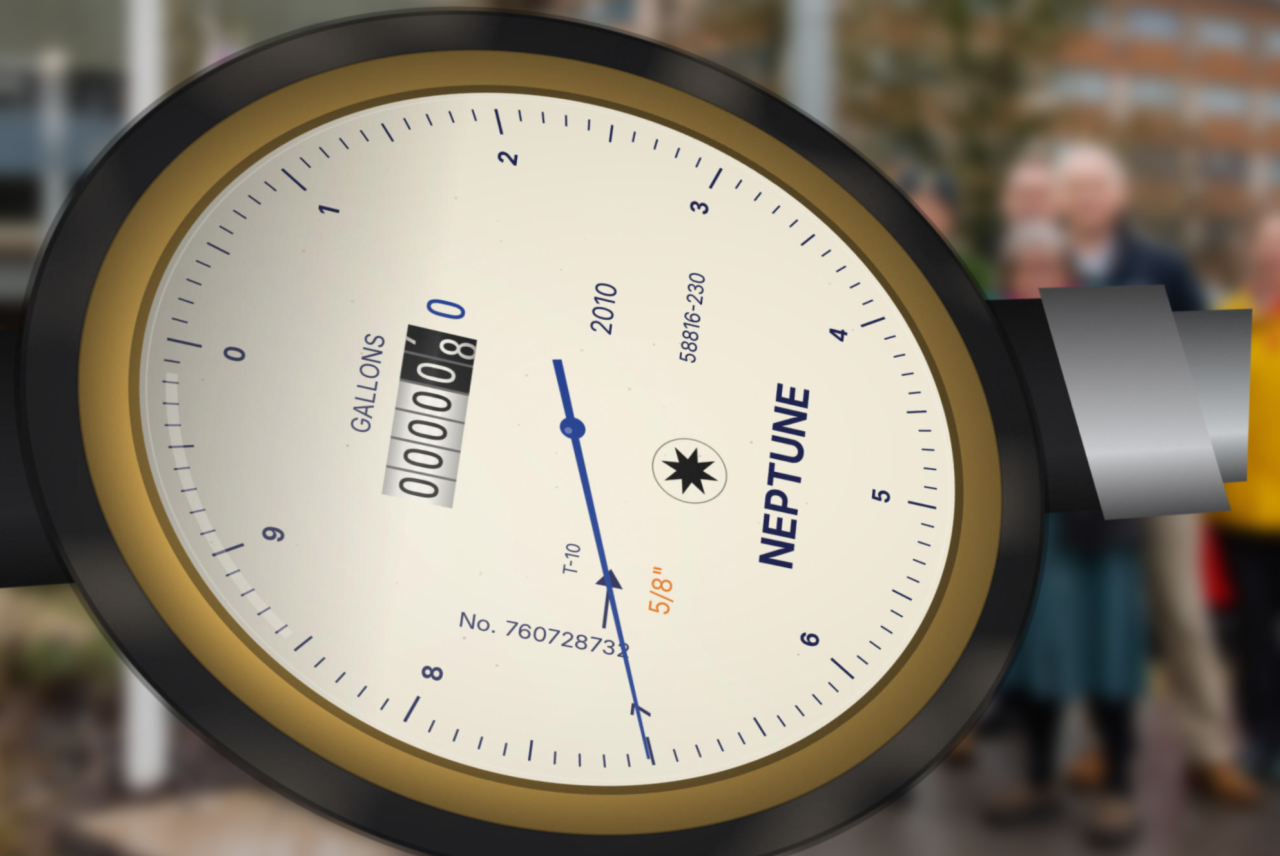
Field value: value=77.0 unit=gal
